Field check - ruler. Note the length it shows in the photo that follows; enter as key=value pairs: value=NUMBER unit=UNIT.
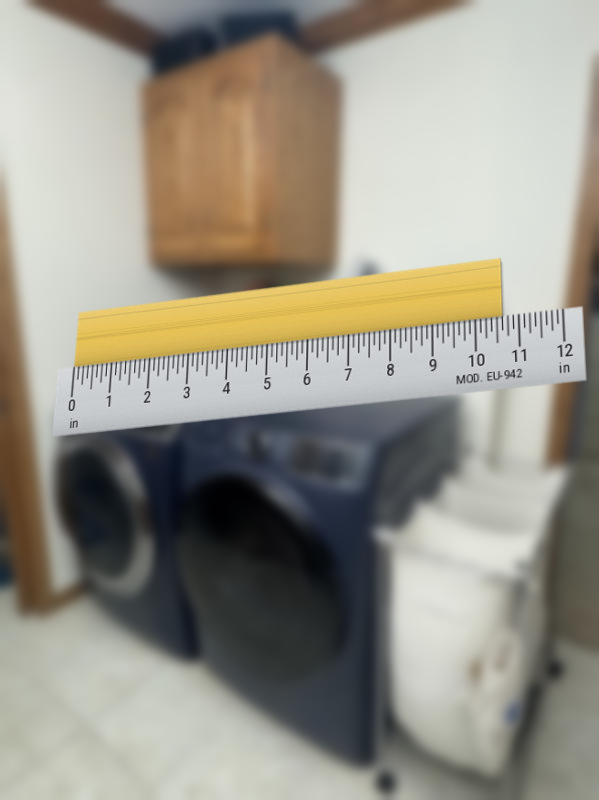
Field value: value=10.625 unit=in
